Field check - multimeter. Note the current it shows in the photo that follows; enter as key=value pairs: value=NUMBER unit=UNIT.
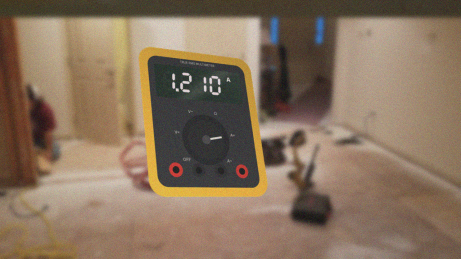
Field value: value=1.210 unit=A
